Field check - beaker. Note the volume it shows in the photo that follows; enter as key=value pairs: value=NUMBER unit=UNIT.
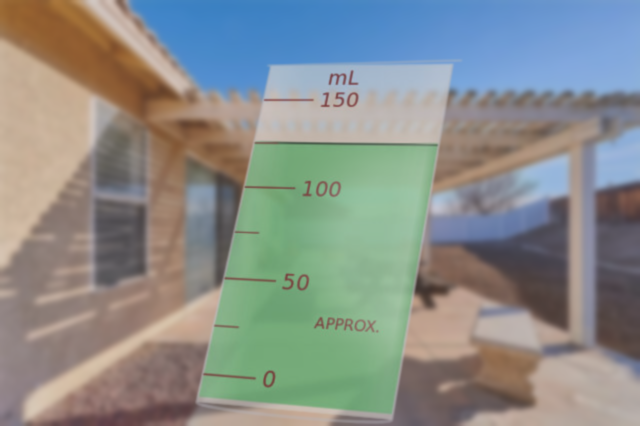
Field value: value=125 unit=mL
